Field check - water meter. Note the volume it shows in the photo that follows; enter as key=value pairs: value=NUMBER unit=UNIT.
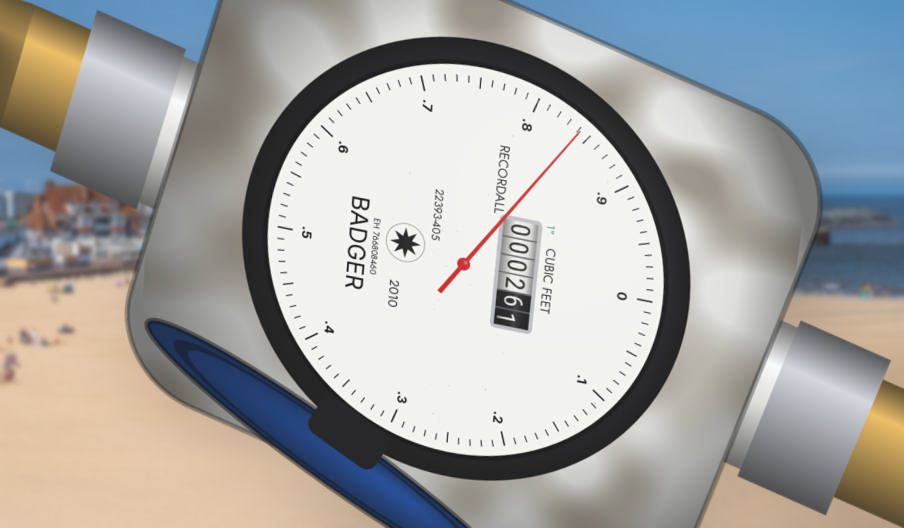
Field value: value=260.84 unit=ft³
